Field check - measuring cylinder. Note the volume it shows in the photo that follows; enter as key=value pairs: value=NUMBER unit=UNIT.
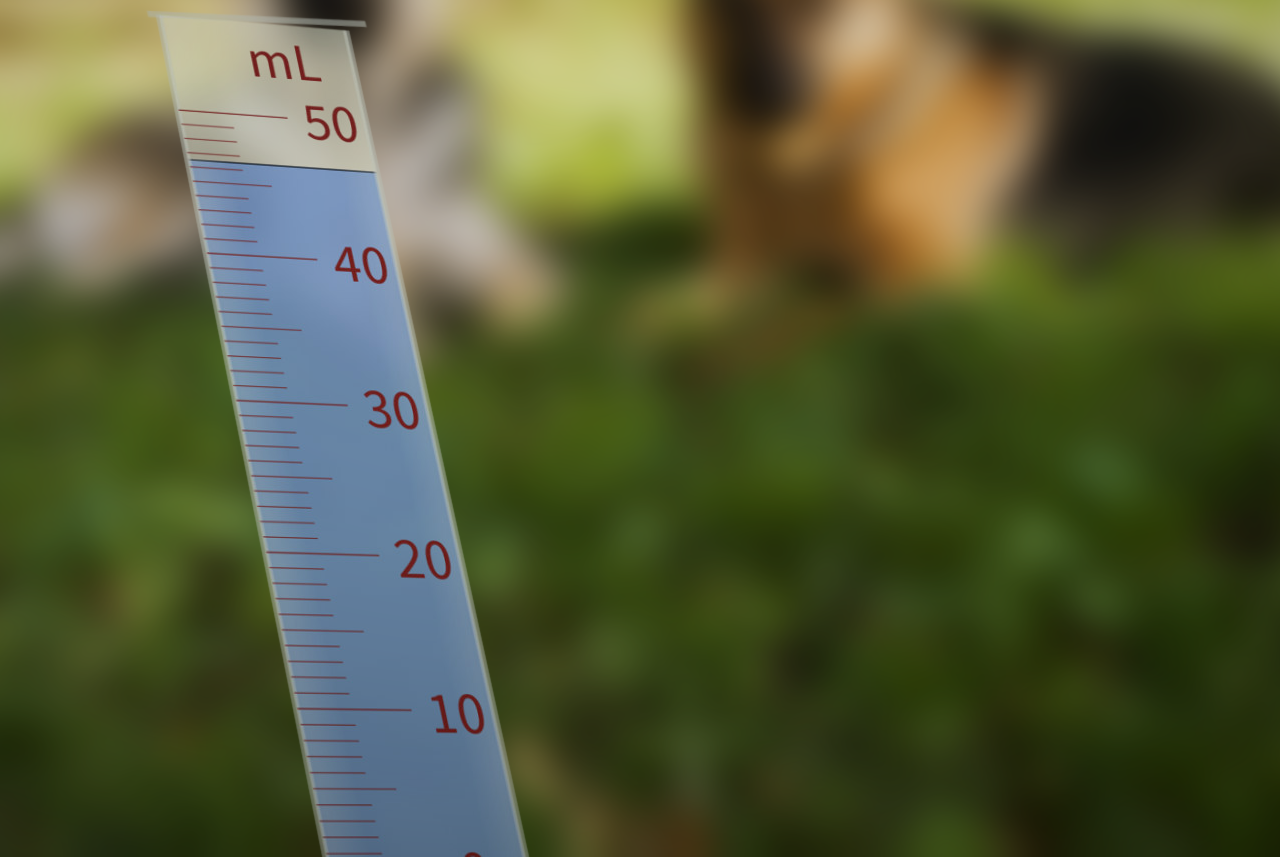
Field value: value=46.5 unit=mL
